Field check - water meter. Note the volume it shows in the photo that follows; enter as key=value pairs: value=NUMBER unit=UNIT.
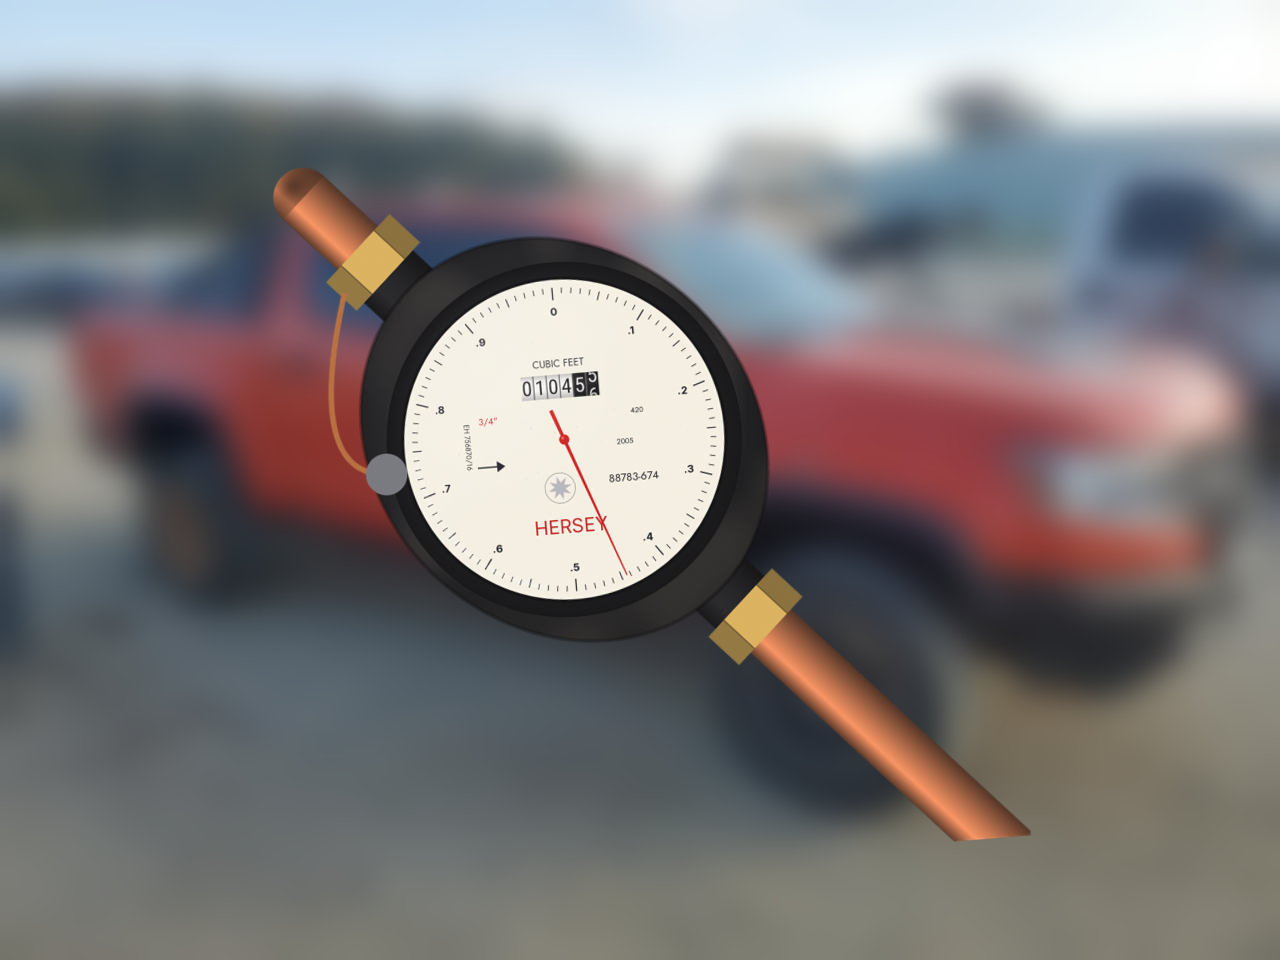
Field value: value=10455.44 unit=ft³
